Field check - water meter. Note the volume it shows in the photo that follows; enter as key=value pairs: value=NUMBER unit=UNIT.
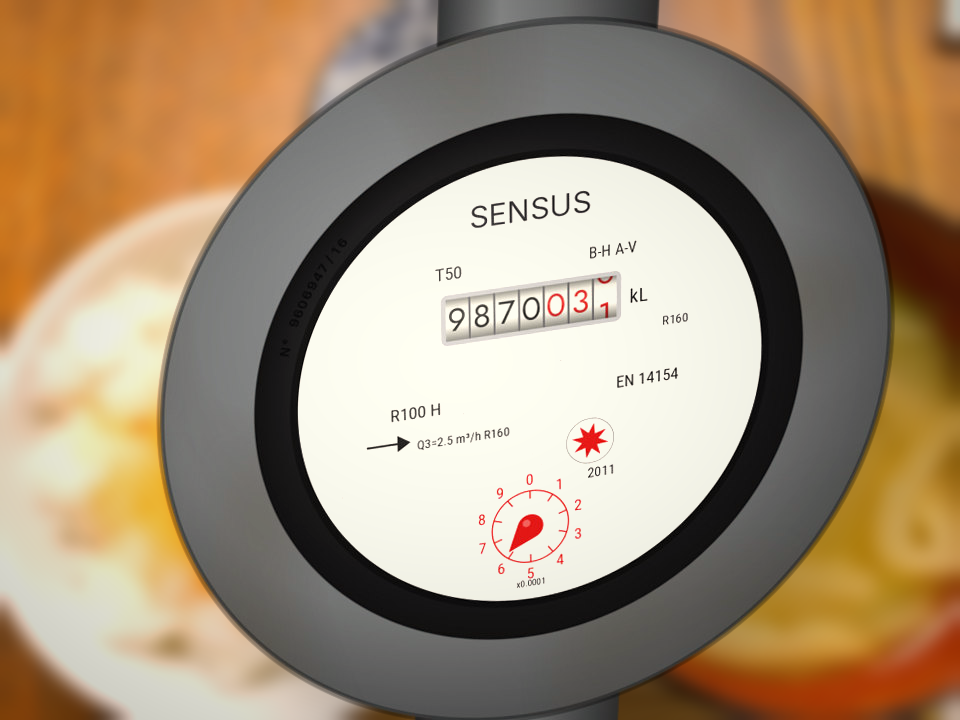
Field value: value=9870.0306 unit=kL
